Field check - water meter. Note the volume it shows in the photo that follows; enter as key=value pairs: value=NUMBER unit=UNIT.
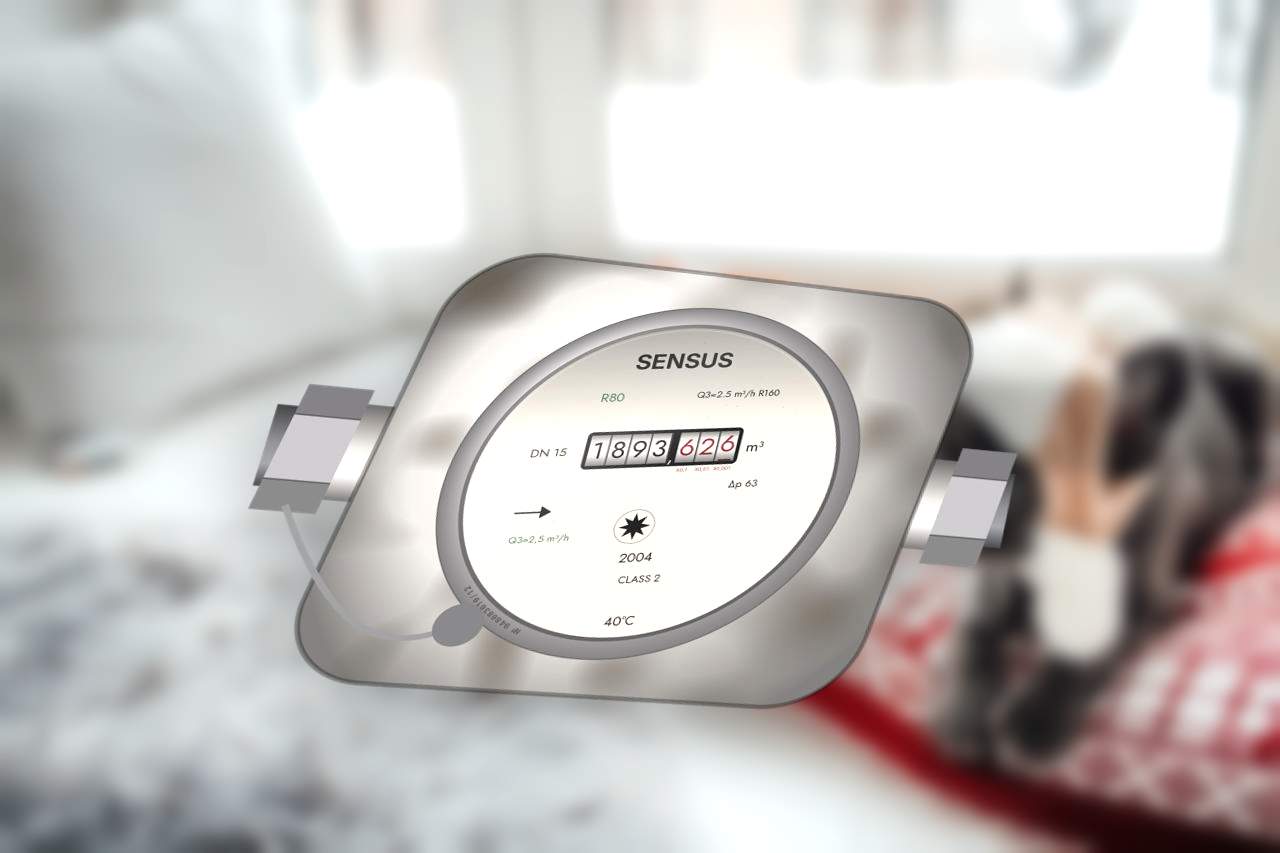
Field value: value=1893.626 unit=m³
